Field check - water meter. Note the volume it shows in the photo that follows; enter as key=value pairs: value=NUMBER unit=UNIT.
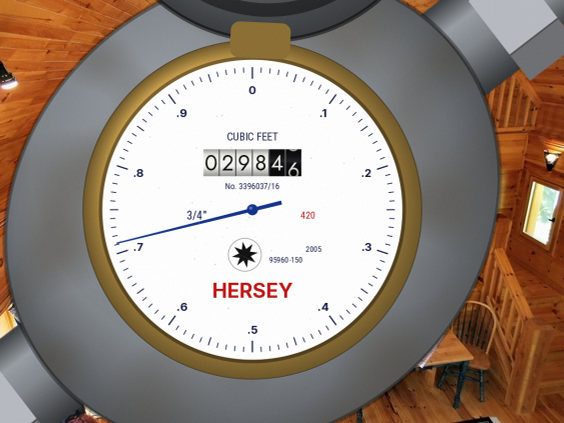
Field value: value=29845.71 unit=ft³
